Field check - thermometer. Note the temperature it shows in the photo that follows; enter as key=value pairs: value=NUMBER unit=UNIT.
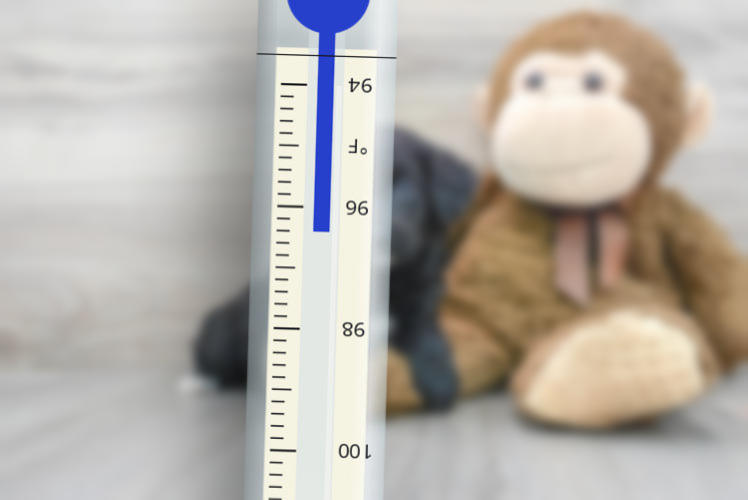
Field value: value=96.4 unit=°F
